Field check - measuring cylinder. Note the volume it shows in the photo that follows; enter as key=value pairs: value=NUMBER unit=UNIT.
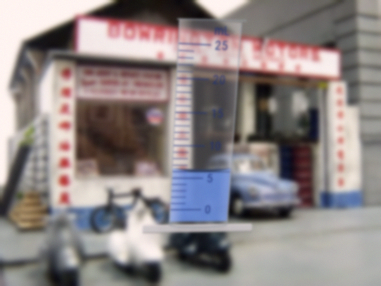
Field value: value=6 unit=mL
